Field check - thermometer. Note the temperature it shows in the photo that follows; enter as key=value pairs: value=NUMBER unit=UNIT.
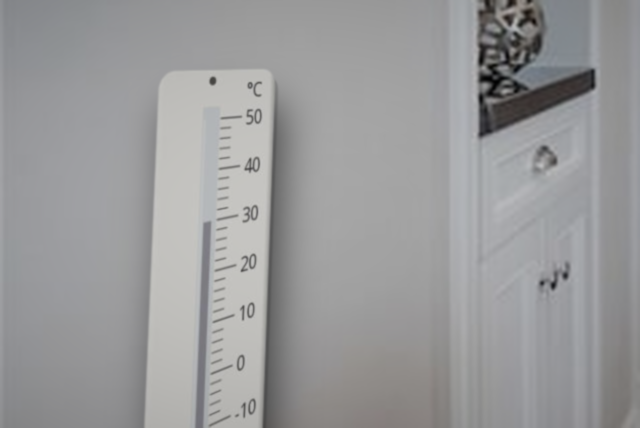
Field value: value=30 unit=°C
